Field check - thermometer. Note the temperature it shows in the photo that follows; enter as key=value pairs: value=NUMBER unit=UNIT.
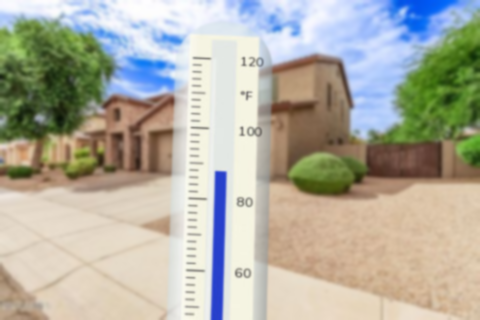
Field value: value=88 unit=°F
